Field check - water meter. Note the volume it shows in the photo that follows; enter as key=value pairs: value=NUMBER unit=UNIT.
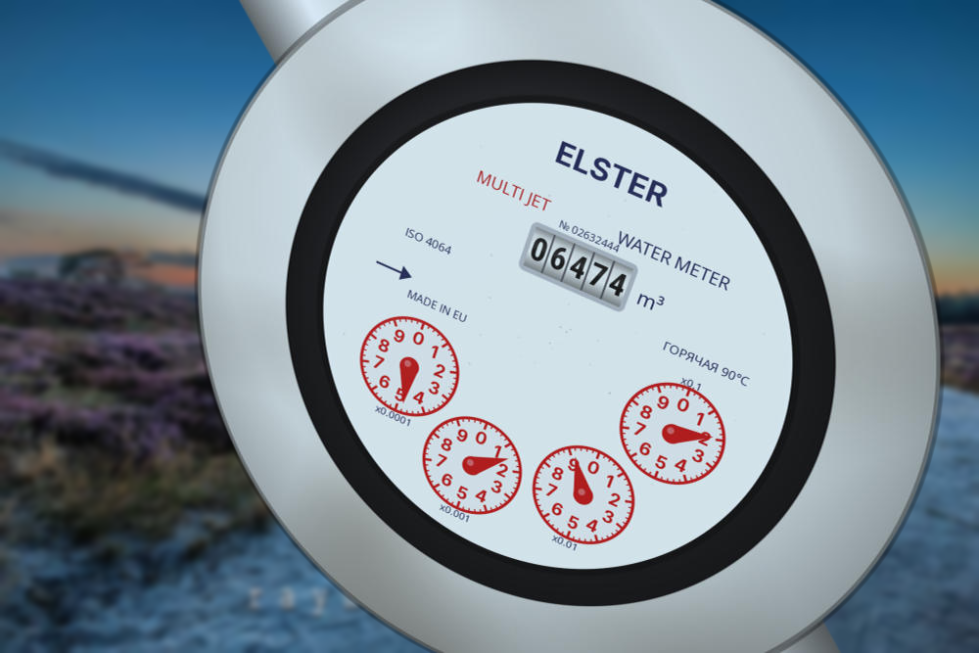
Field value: value=6474.1914 unit=m³
